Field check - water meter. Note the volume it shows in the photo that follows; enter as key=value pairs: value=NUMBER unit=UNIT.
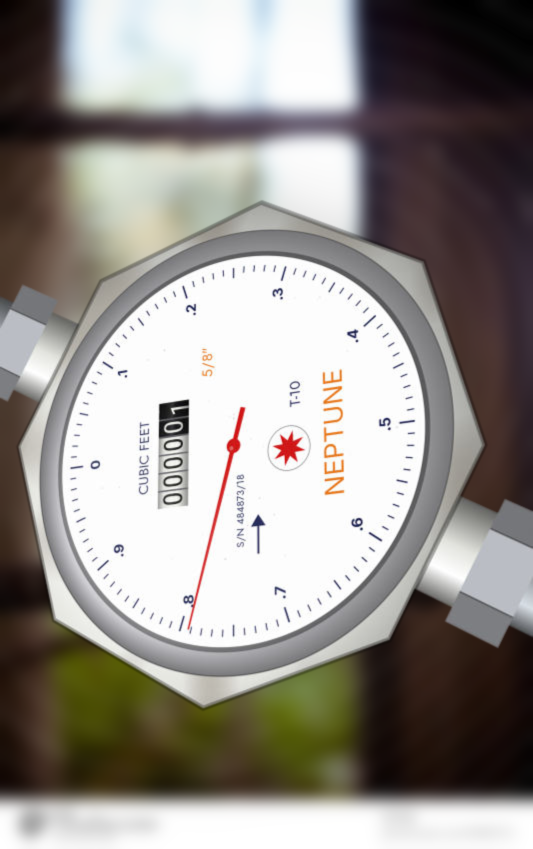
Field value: value=0.79 unit=ft³
